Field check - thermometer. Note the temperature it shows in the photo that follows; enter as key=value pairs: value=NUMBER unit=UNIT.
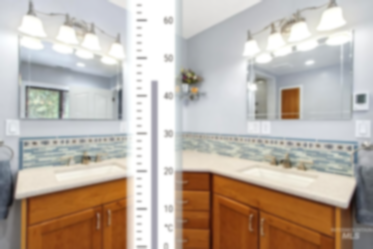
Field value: value=44 unit=°C
